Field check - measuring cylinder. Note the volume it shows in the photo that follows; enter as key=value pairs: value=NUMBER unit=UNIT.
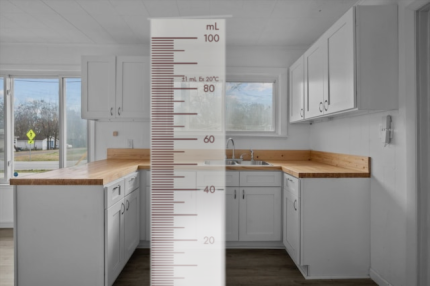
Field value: value=40 unit=mL
